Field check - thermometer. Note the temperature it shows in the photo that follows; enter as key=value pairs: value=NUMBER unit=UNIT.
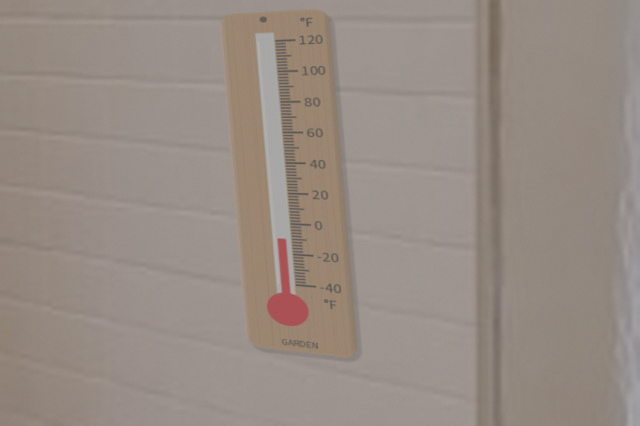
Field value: value=-10 unit=°F
